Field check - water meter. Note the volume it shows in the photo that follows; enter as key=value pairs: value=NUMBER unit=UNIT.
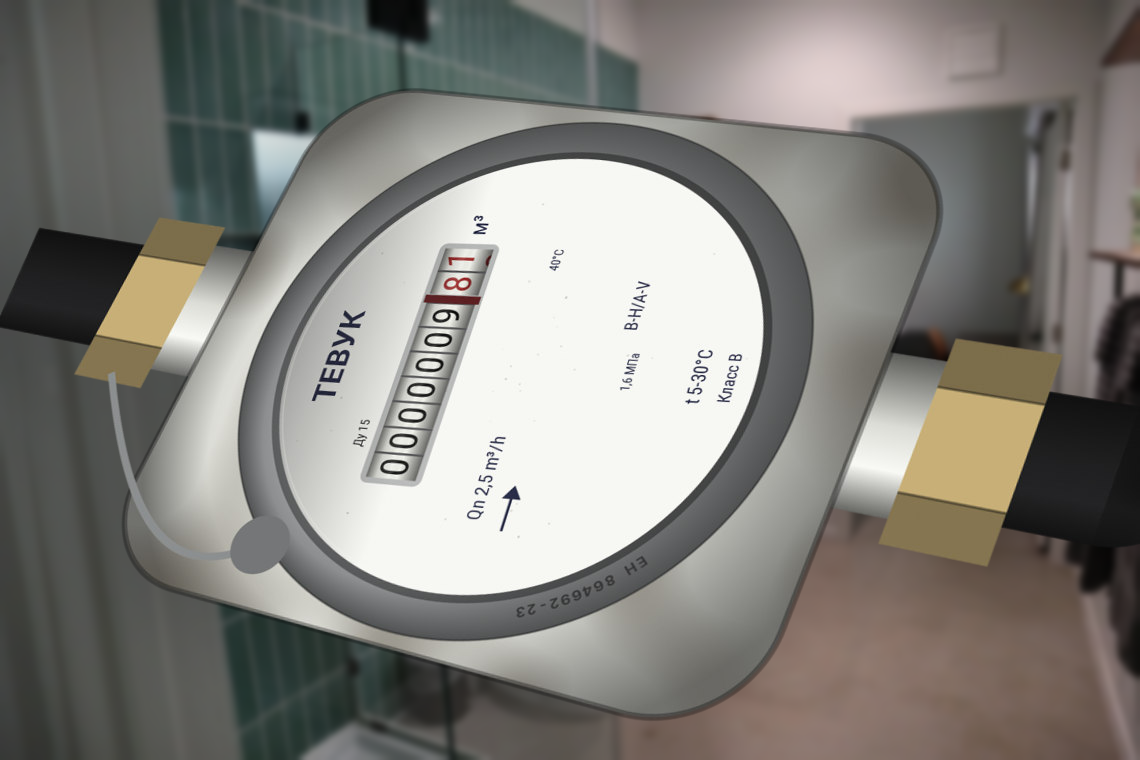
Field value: value=9.81 unit=m³
